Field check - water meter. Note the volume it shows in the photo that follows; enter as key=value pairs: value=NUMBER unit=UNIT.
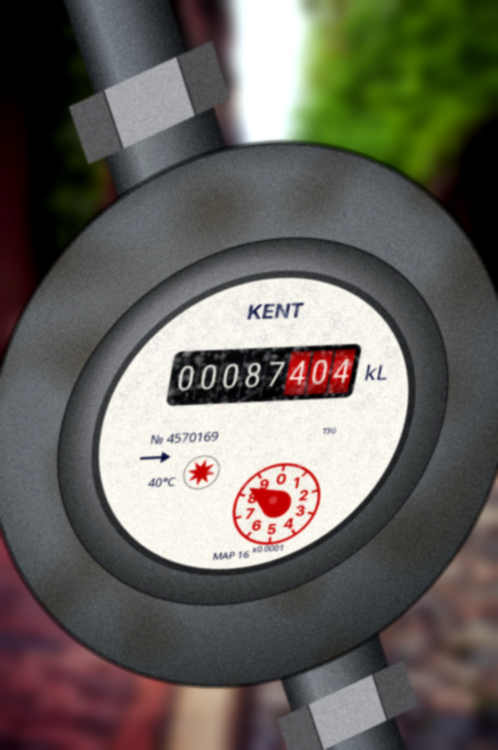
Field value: value=87.4048 unit=kL
